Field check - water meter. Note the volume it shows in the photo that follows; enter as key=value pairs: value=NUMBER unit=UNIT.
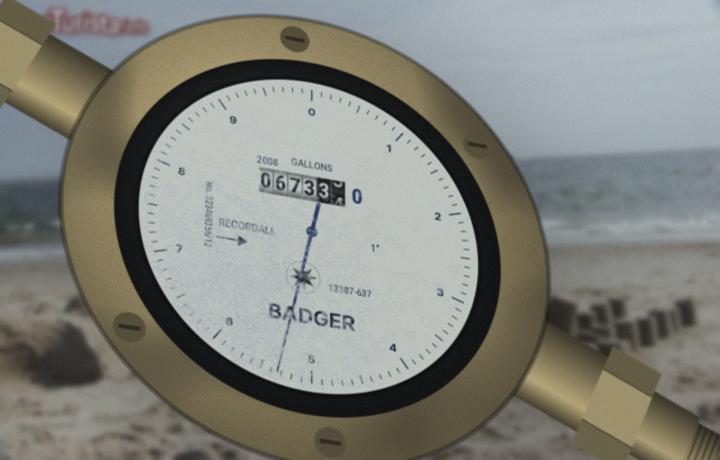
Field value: value=673335.3 unit=gal
